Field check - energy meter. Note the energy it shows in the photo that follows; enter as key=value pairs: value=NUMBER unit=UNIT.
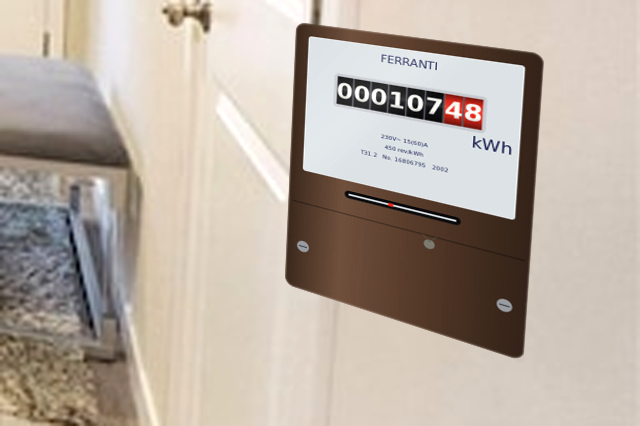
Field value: value=107.48 unit=kWh
